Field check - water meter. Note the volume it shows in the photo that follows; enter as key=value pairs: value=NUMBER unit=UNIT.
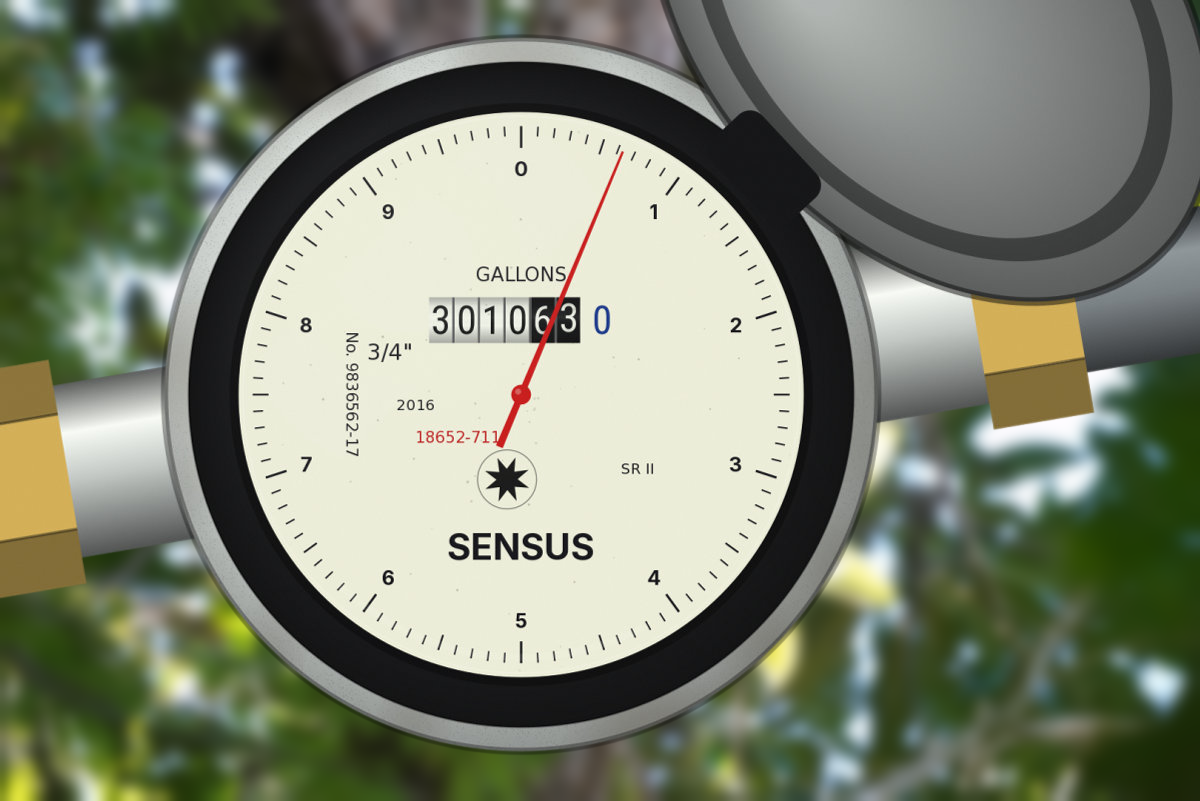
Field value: value=3010630.6 unit=gal
